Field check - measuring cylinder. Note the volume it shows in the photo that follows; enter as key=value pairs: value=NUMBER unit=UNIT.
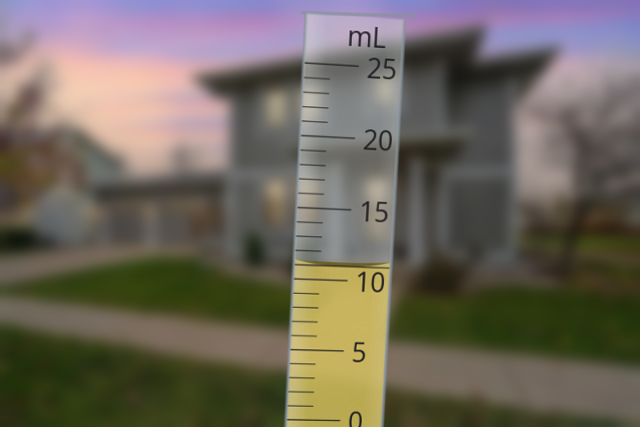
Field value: value=11 unit=mL
